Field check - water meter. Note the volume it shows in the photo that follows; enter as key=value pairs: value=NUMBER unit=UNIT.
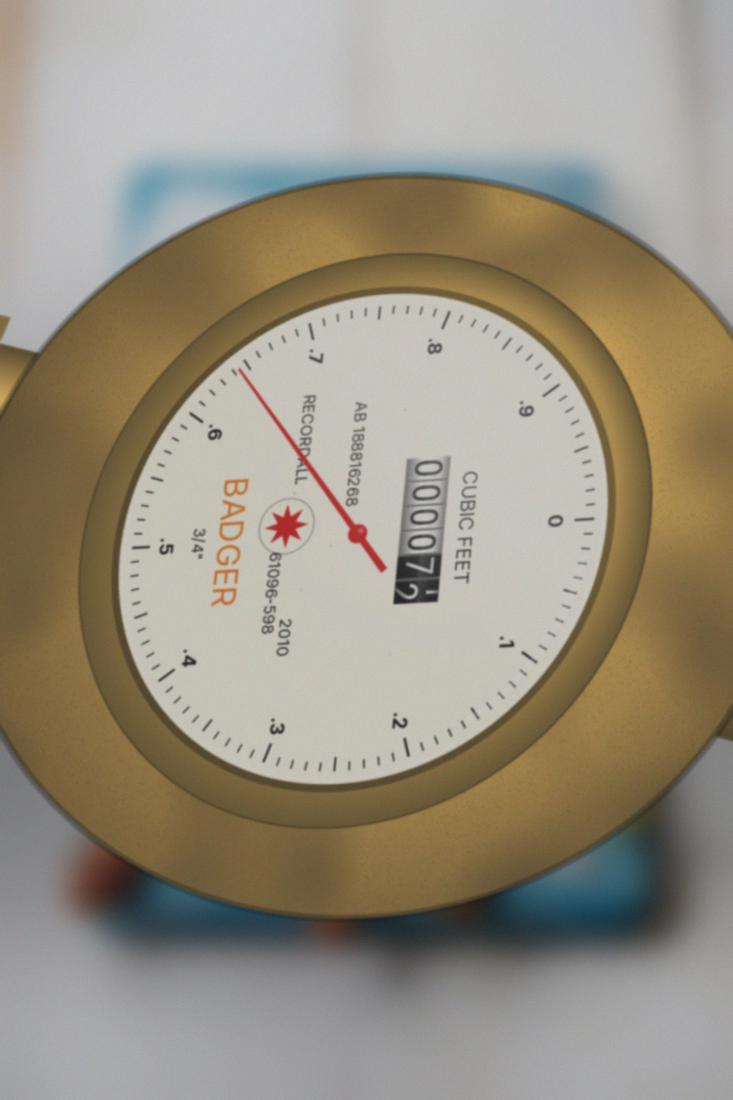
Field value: value=71.64 unit=ft³
